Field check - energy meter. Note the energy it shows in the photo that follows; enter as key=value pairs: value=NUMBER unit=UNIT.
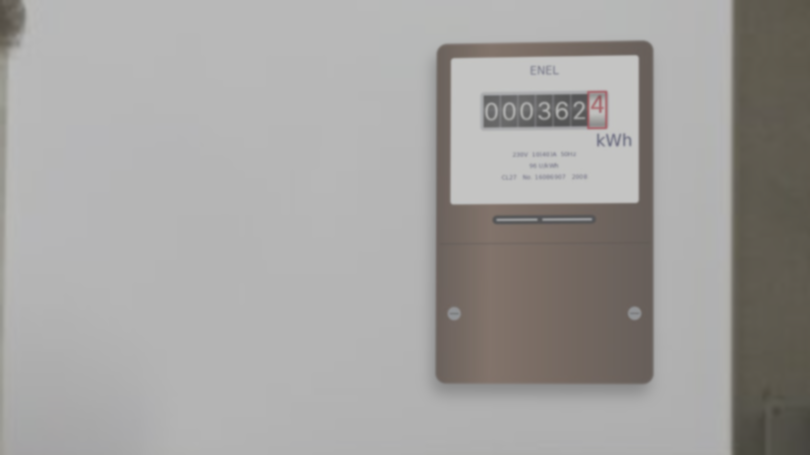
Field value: value=362.4 unit=kWh
